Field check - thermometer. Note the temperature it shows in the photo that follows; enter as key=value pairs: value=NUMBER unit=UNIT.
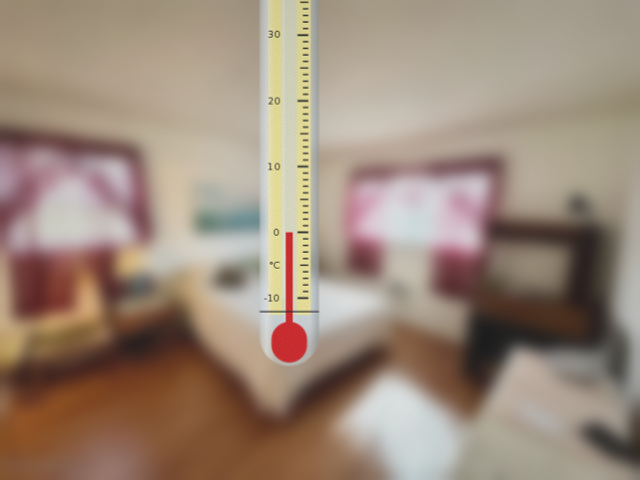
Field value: value=0 unit=°C
